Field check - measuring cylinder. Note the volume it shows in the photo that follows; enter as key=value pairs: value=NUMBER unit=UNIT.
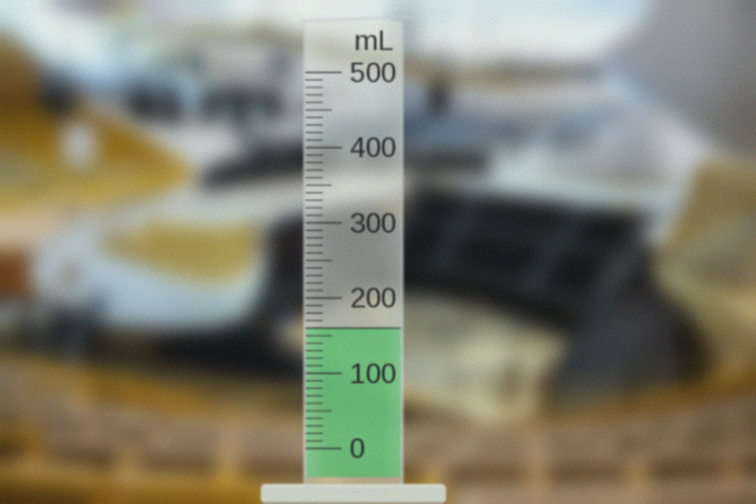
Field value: value=160 unit=mL
